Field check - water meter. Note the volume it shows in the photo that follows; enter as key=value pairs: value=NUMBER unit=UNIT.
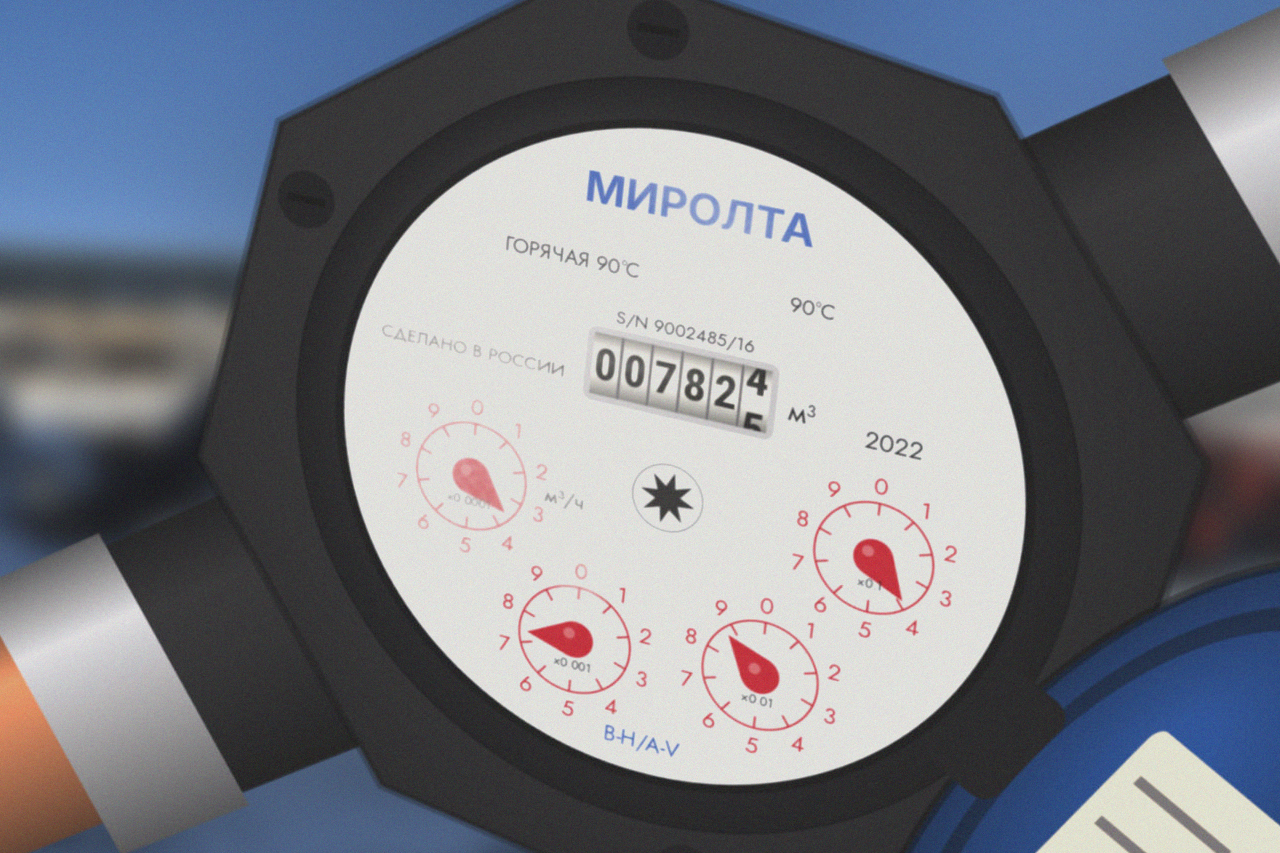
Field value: value=7824.3873 unit=m³
